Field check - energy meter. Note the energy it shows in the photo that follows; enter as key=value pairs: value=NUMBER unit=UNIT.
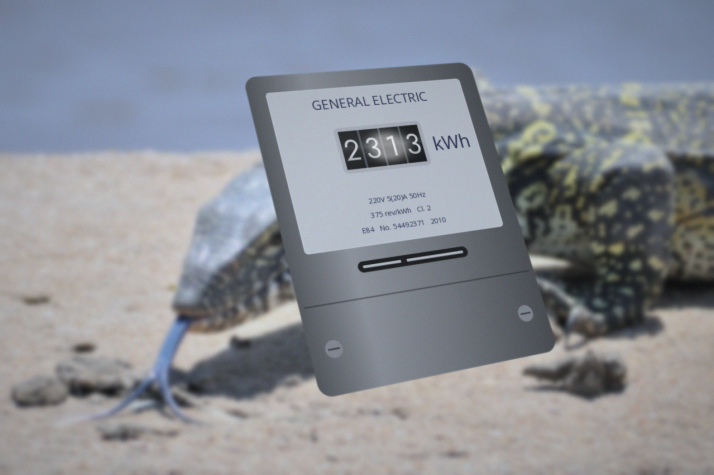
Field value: value=2313 unit=kWh
